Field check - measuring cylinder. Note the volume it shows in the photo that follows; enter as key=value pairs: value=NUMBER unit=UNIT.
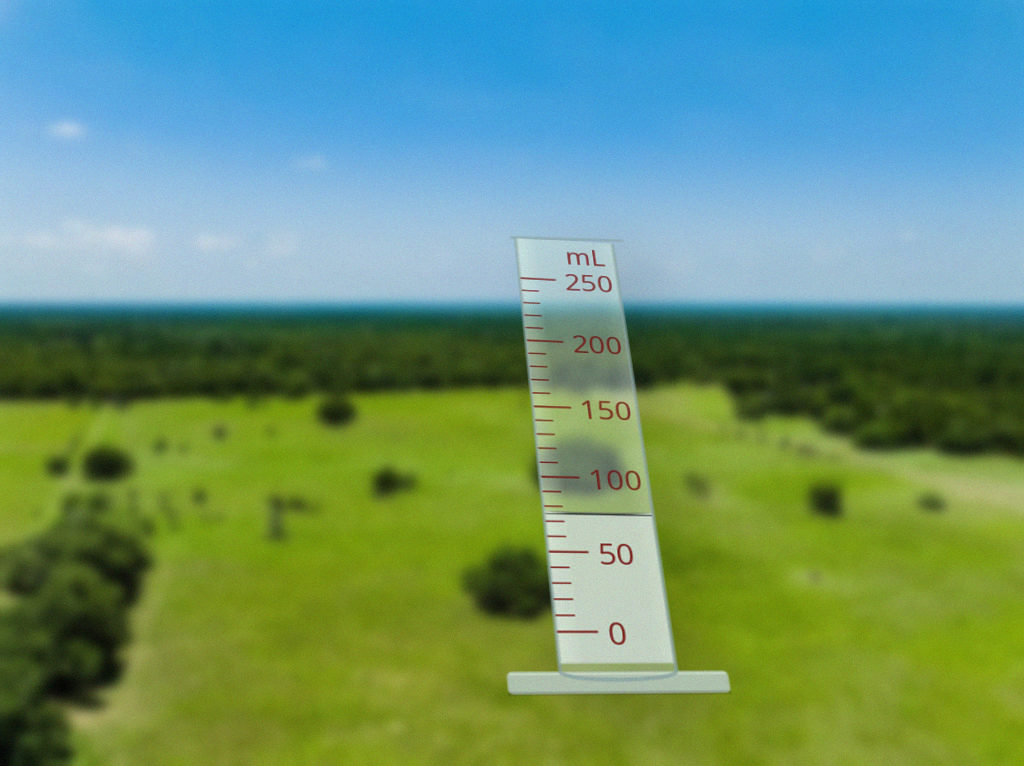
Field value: value=75 unit=mL
